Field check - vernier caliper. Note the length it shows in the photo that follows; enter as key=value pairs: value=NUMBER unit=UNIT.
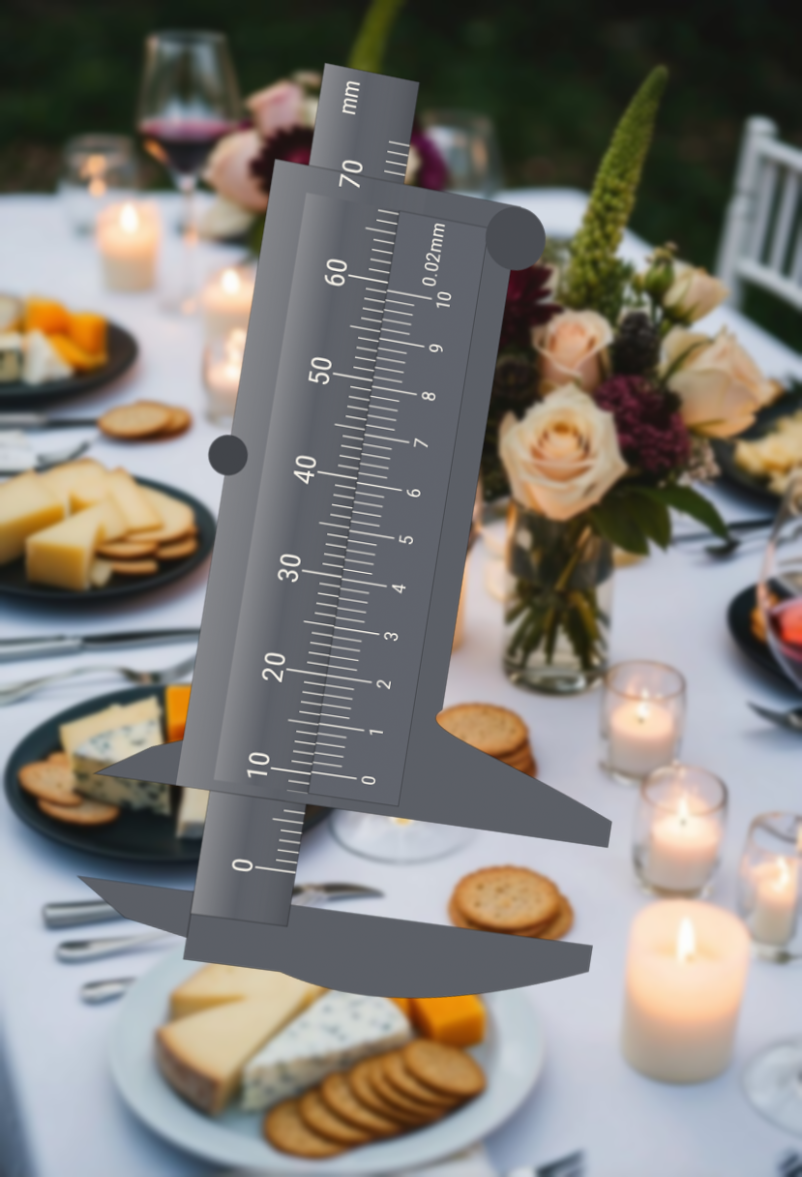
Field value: value=10.2 unit=mm
